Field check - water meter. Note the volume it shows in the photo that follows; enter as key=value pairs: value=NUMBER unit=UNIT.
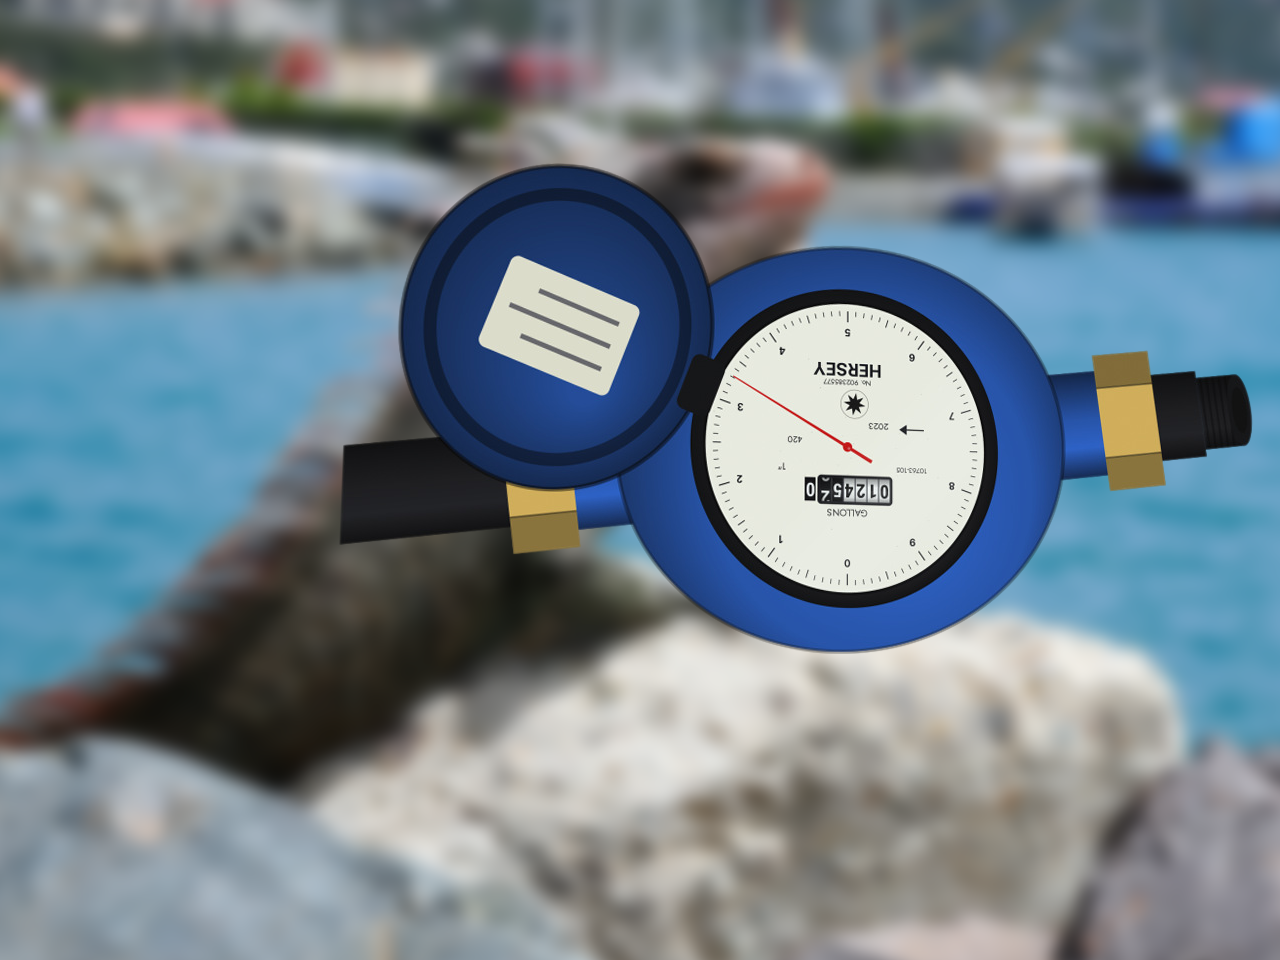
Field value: value=124523.3 unit=gal
